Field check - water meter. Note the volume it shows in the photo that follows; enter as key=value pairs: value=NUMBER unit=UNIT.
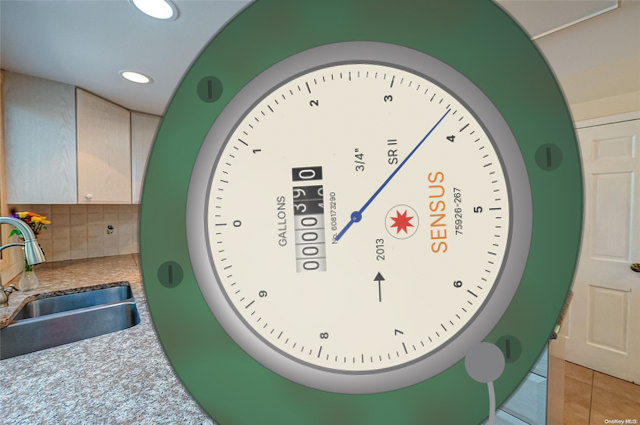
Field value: value=393.7 unit=gal
